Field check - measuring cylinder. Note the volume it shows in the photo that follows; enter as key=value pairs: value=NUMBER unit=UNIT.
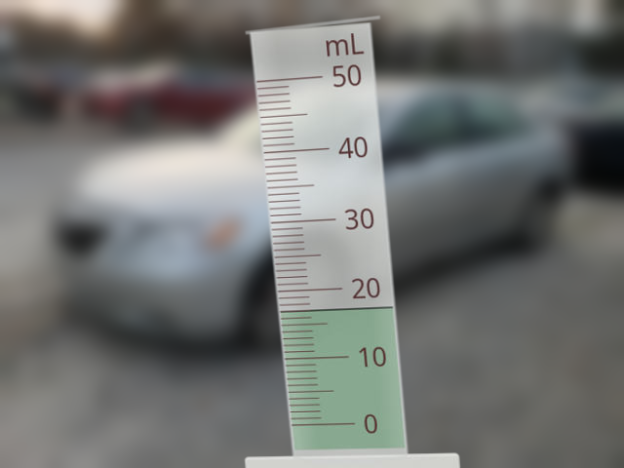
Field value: value=17 unit=mL
